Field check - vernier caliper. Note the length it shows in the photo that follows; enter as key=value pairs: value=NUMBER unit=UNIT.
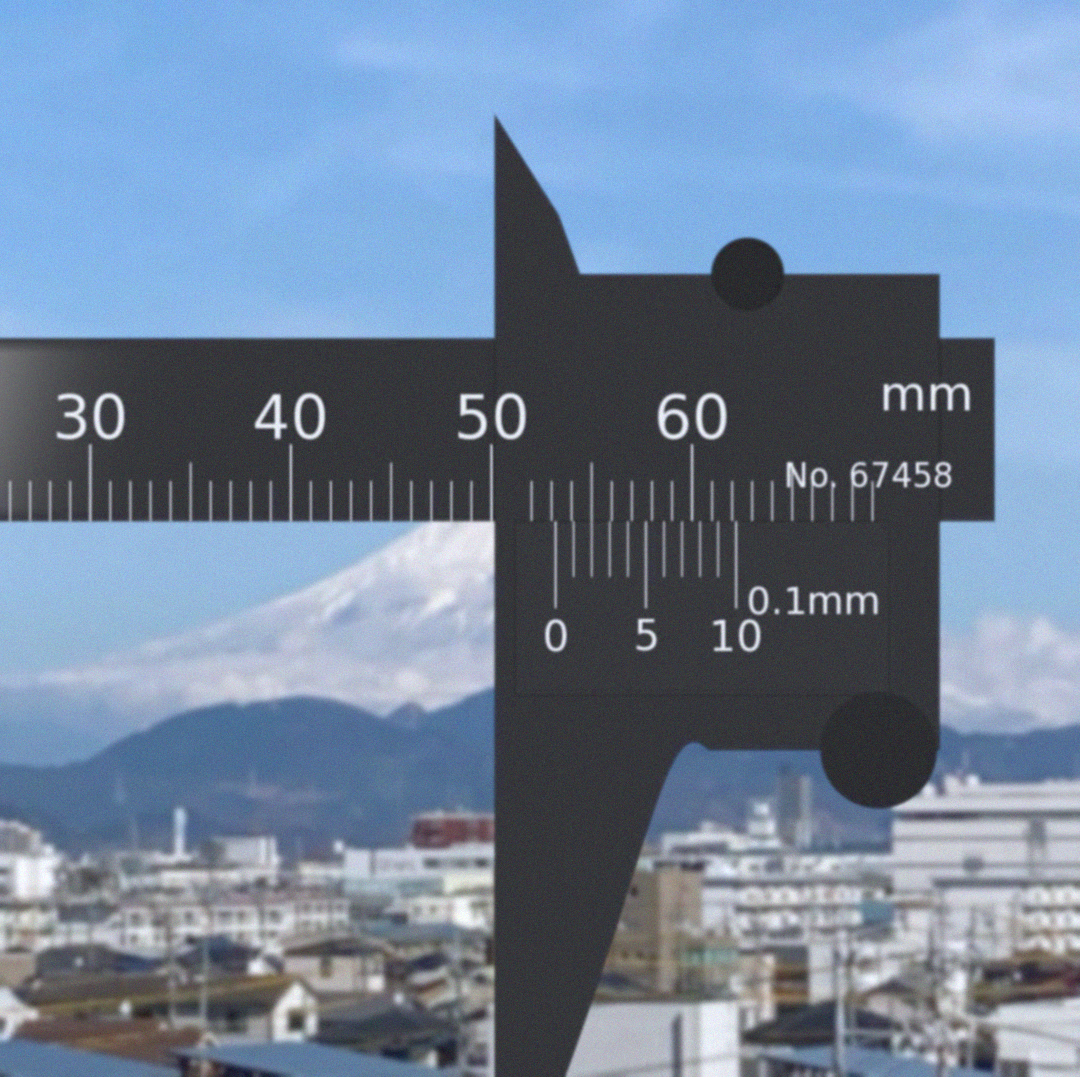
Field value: value=53.2 unit=mm
